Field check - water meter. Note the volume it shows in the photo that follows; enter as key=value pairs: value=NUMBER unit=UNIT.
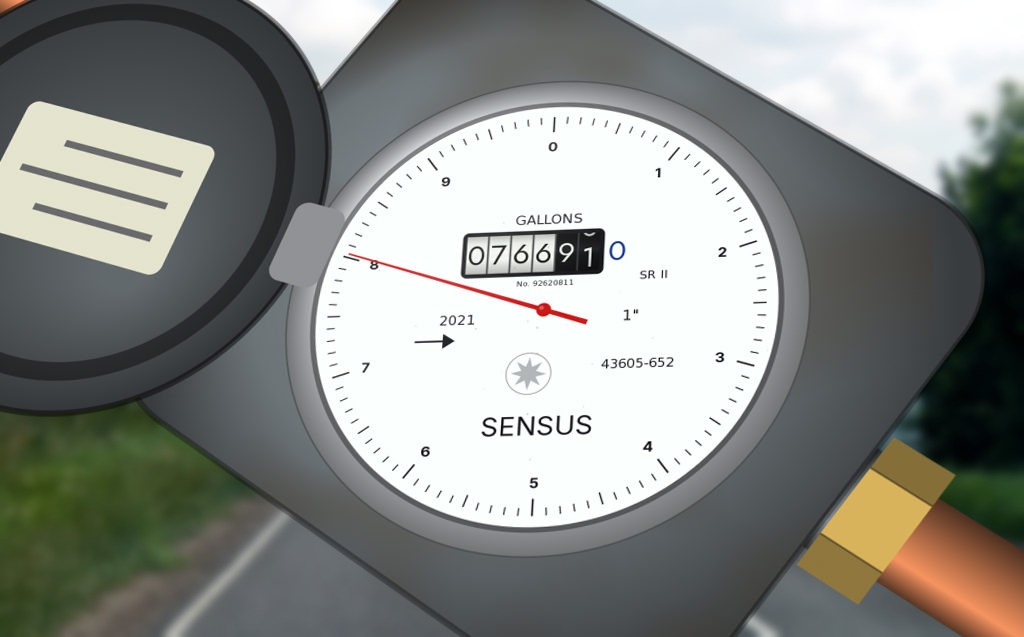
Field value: value=766908.0 unit=gal
